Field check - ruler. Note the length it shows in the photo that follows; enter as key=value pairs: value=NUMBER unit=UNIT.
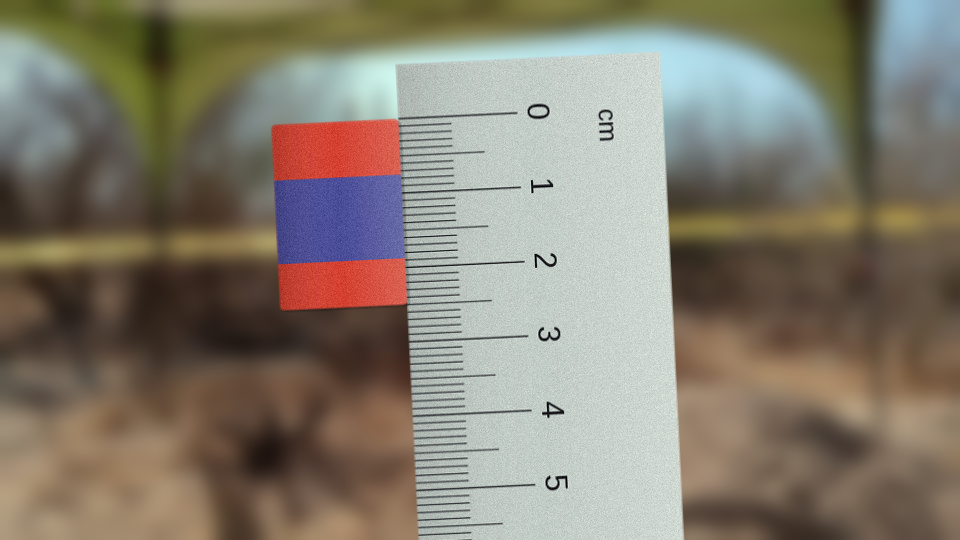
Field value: value=2.5 unit=cm
